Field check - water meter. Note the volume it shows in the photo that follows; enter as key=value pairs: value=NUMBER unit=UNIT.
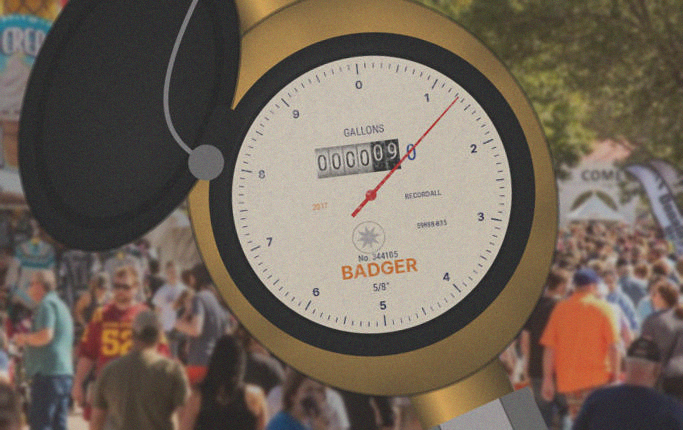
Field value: value=91.3 unit=gal
